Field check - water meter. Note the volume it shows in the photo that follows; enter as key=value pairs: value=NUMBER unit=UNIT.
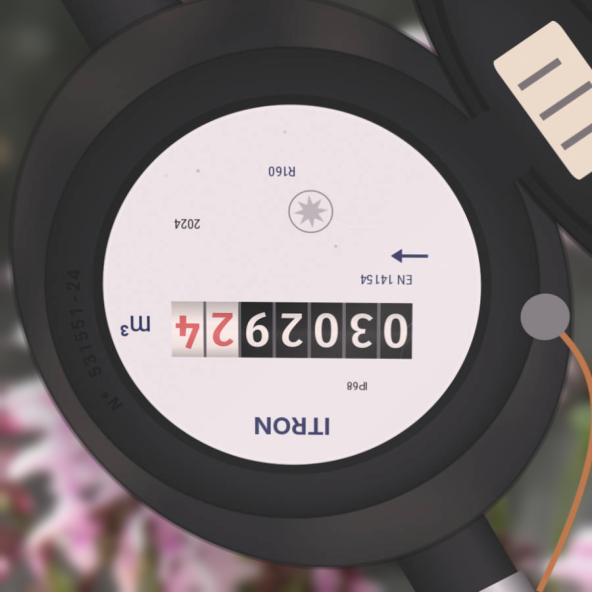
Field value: value=3029.24 unit=m³
